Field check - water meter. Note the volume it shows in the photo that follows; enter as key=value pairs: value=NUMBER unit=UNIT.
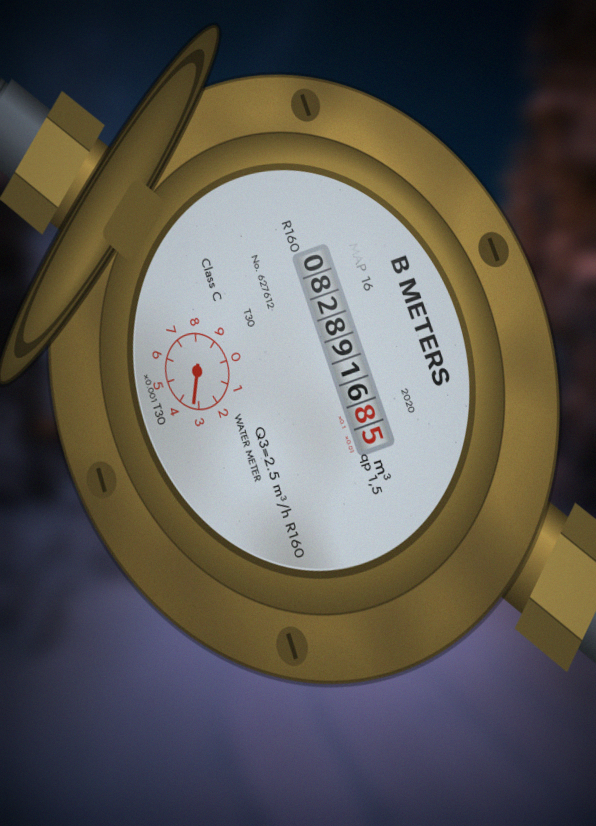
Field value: value=828916.853 unit=m³
